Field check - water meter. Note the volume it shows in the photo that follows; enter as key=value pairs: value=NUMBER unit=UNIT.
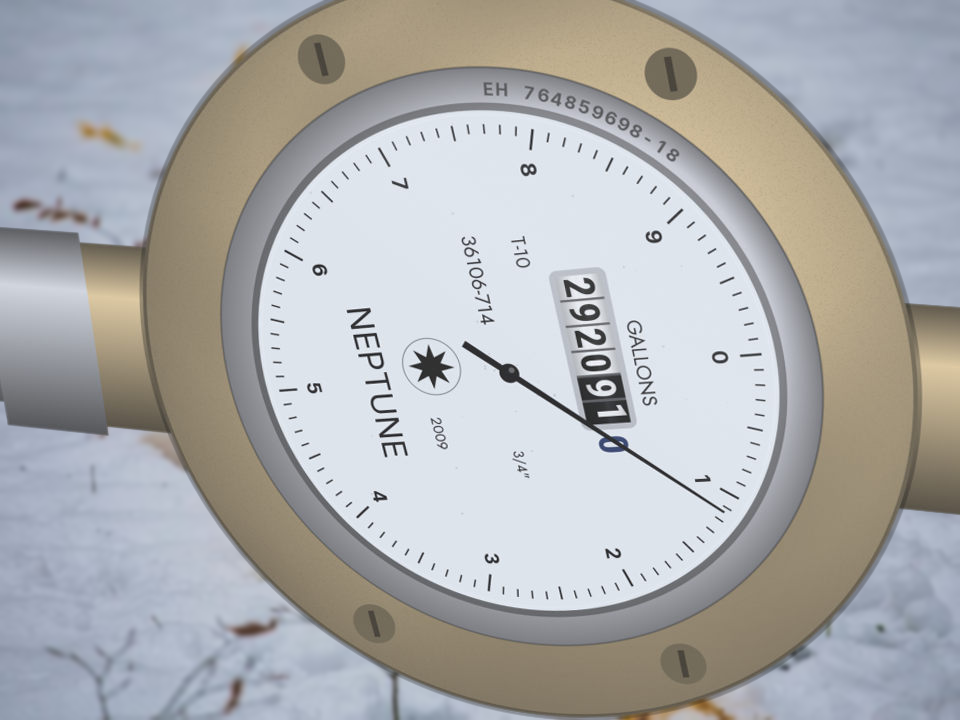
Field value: value=2920911.1 unit=gal
